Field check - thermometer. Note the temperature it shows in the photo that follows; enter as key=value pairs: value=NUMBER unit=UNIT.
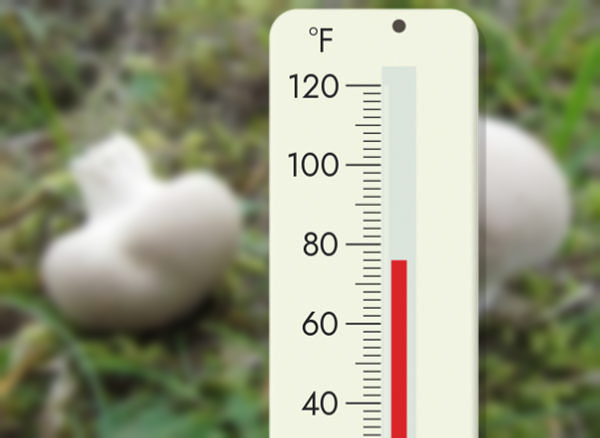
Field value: value=76 unit=°F
